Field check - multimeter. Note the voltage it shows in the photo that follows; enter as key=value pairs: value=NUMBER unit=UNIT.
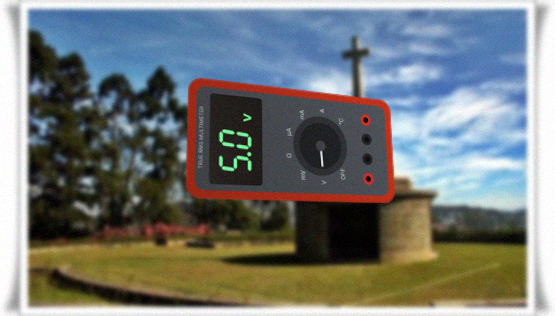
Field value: value=5.0 unit=V
